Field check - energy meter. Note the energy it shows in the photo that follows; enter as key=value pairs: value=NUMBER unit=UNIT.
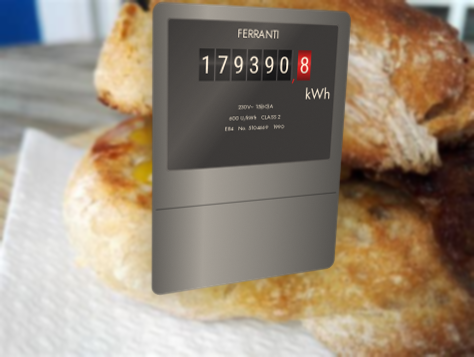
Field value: value=179390.8 unit=kWh
